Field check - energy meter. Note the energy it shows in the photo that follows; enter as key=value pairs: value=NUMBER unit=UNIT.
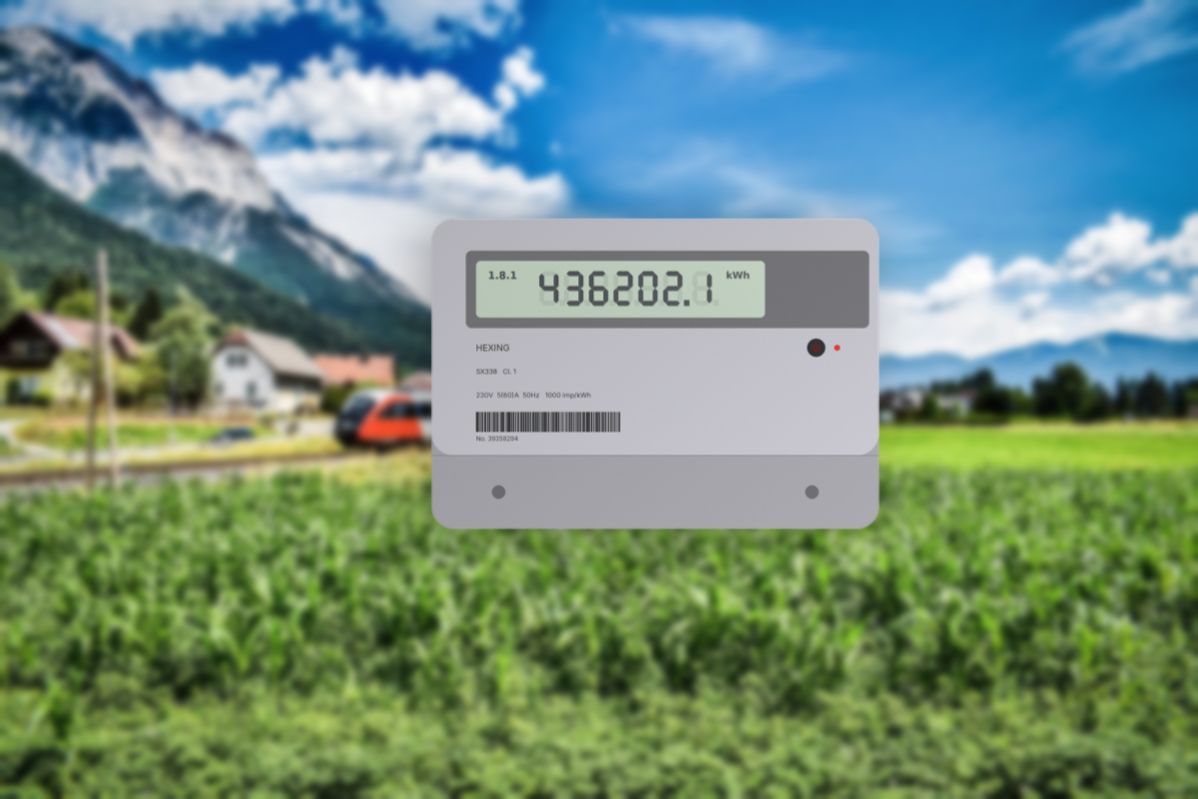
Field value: value=436202.1 unit=kWh
